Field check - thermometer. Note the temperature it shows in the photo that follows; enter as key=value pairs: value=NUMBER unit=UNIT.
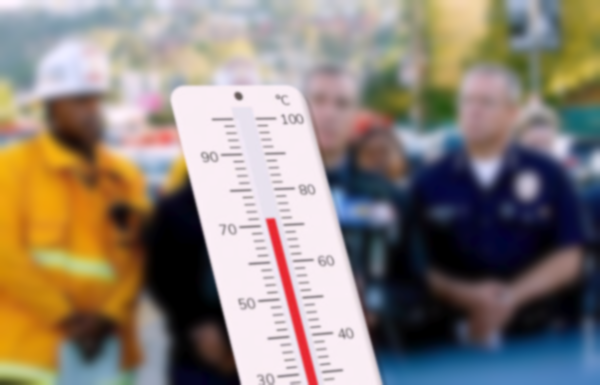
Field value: value=72 unit=°C
